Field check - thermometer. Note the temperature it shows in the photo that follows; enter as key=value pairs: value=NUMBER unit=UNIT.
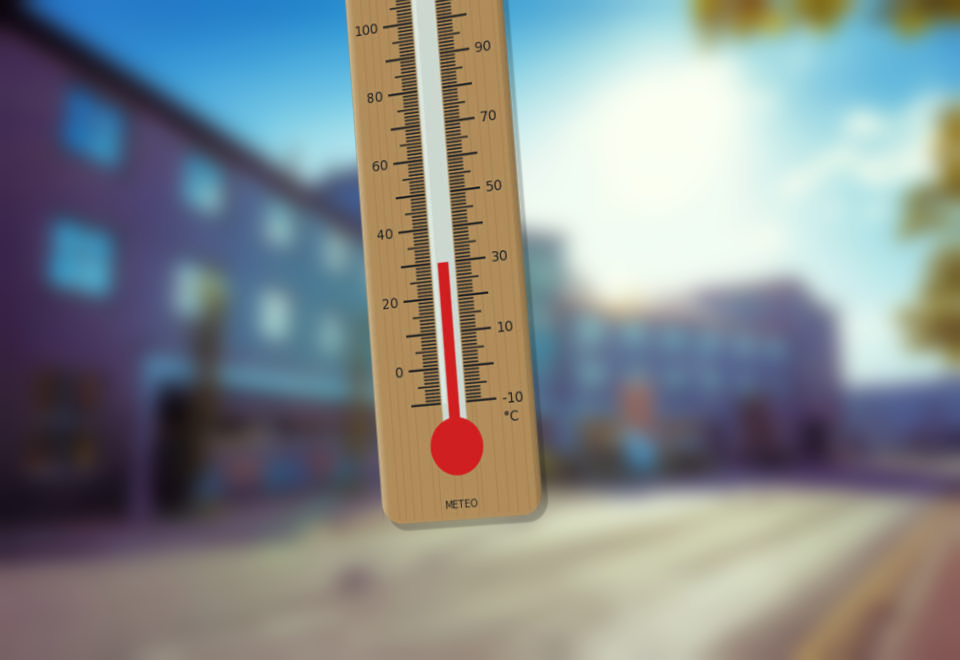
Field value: value=30 unit=°C
